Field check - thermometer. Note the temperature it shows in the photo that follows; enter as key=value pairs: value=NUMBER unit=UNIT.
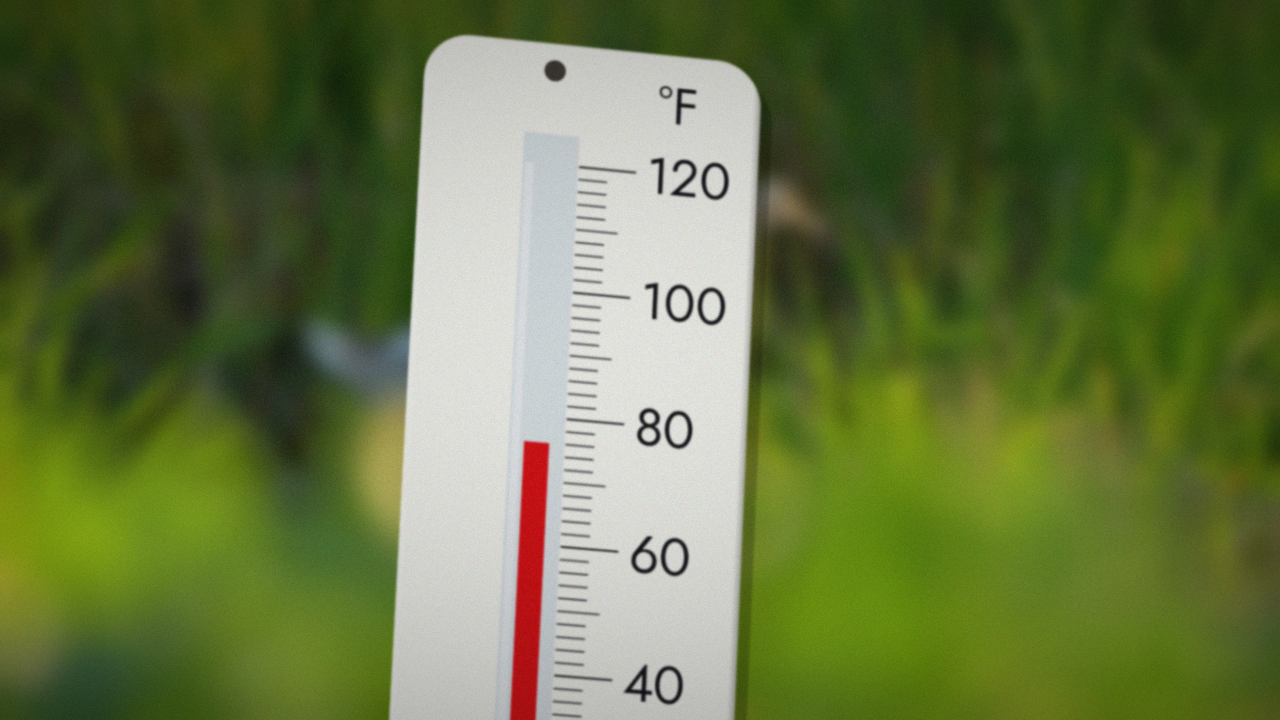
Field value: value=76 unit=°F
